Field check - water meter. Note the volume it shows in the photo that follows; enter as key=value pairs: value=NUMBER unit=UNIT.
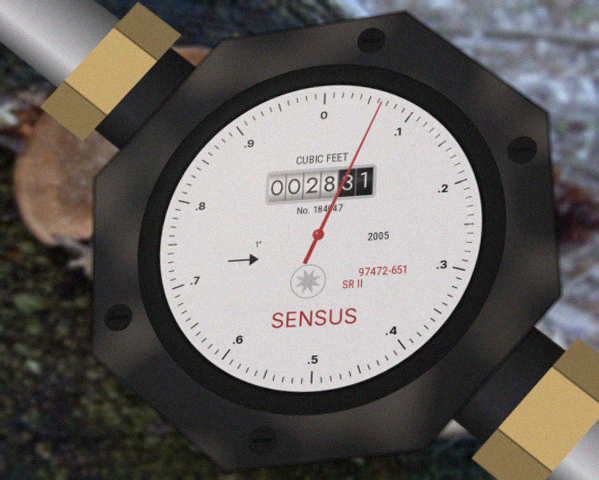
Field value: value=2831.06 unit=ft³
